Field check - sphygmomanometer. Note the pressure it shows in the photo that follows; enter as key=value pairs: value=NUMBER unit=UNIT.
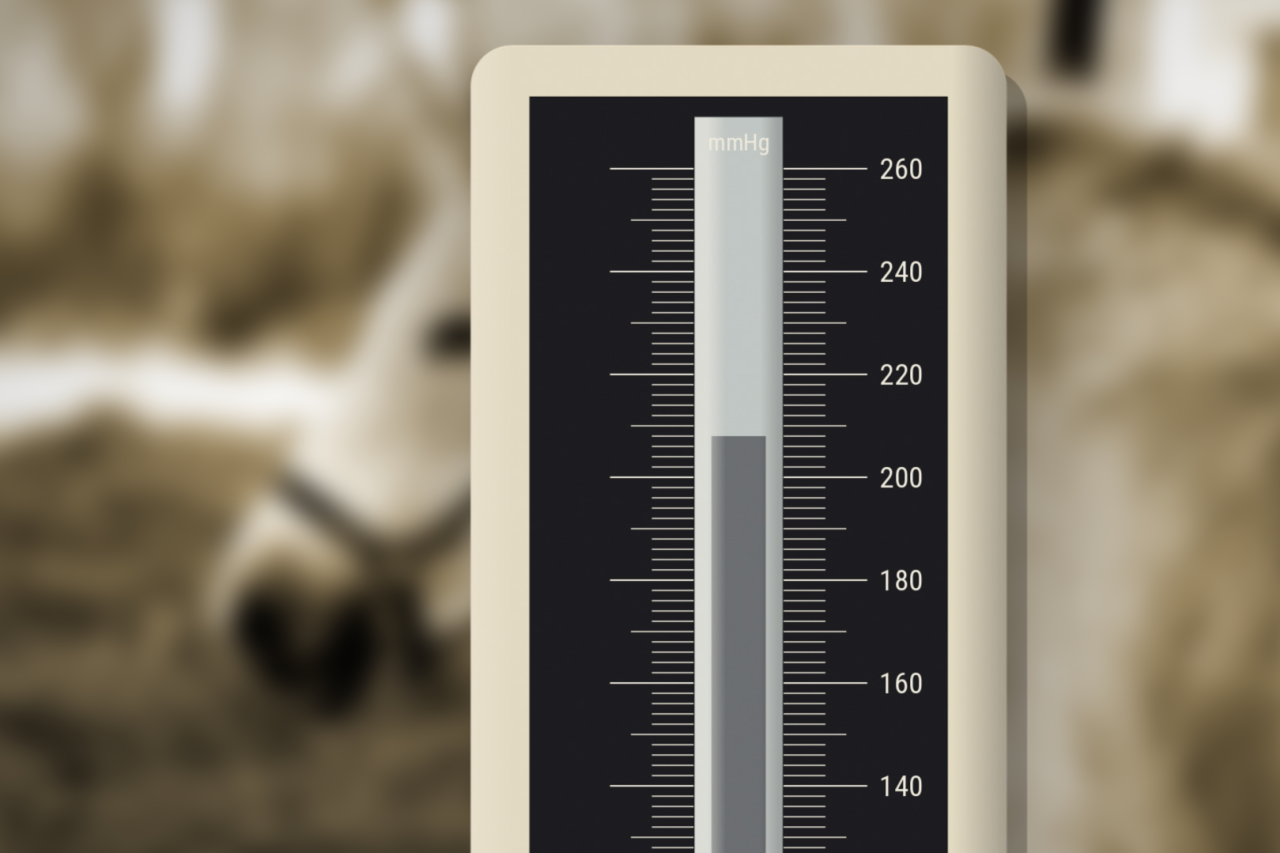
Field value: value=208 unit=mmHg
